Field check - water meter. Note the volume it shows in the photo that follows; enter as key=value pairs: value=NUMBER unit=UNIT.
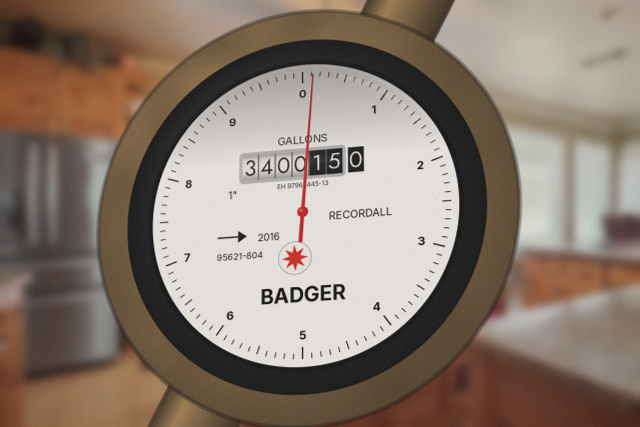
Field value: value=3400150.1 unit=gal
